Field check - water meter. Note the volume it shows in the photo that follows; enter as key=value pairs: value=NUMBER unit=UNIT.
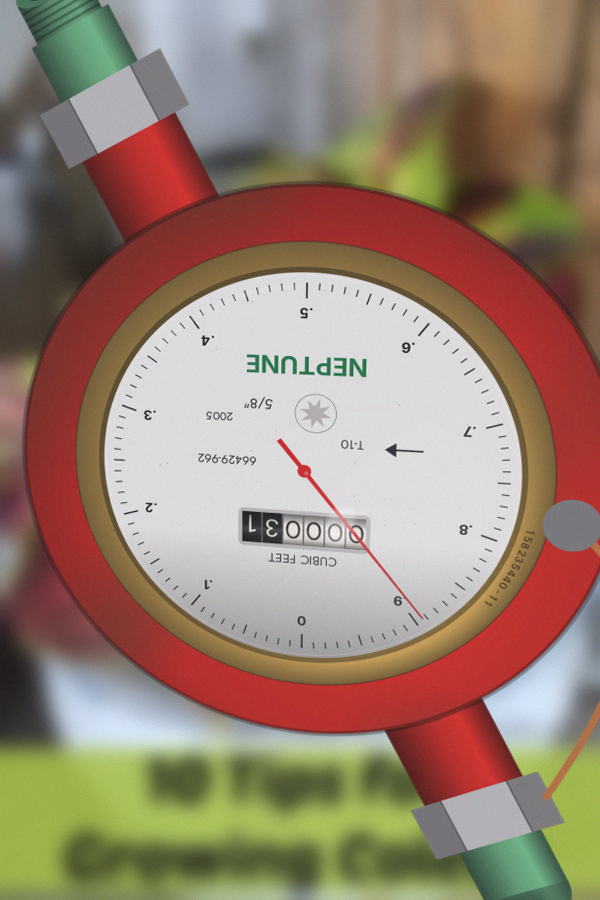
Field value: value=30.89 unit=ft³
